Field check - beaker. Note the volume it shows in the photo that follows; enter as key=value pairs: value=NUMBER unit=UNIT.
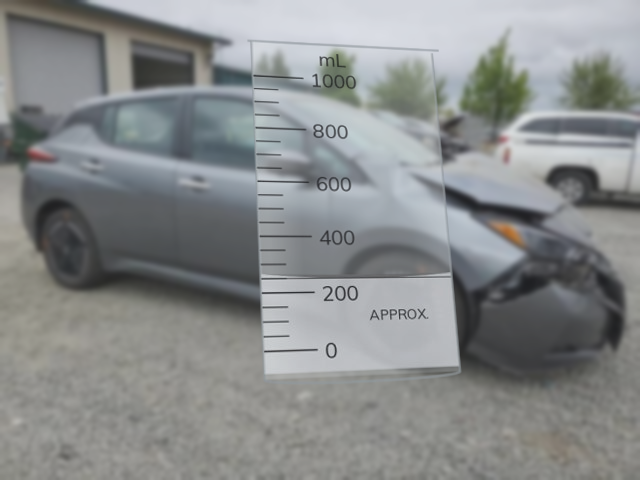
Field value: value=250 unit=mL
